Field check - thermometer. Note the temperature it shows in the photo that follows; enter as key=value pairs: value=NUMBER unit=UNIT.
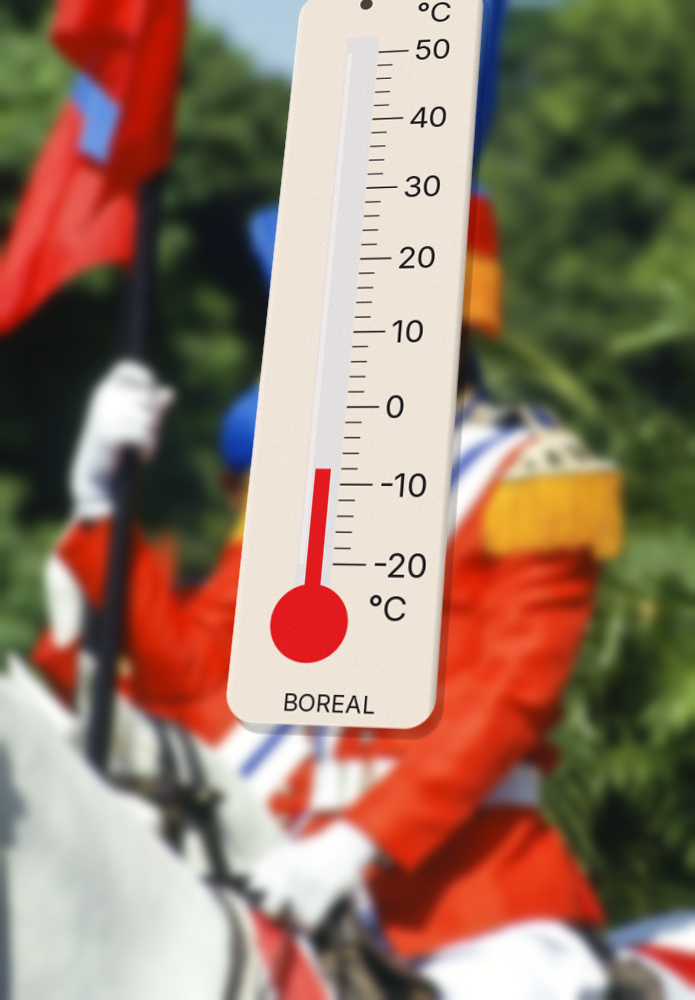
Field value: value=-8 unit=°C
